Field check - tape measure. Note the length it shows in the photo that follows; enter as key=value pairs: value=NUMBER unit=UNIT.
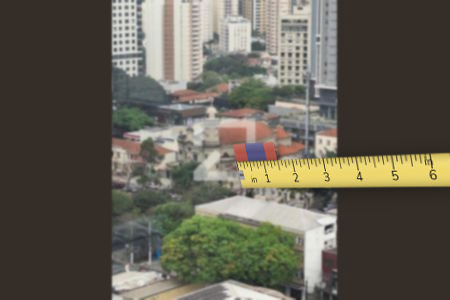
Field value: value=1.5 unit=in
